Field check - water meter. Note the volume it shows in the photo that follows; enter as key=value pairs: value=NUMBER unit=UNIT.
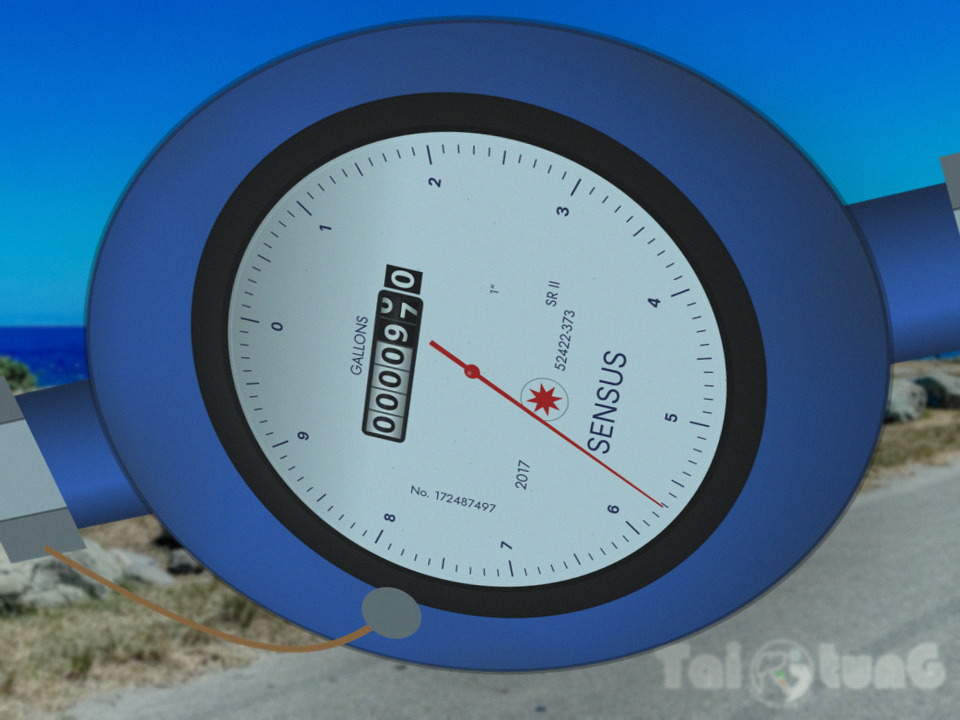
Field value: value=965.7 unit=gal
